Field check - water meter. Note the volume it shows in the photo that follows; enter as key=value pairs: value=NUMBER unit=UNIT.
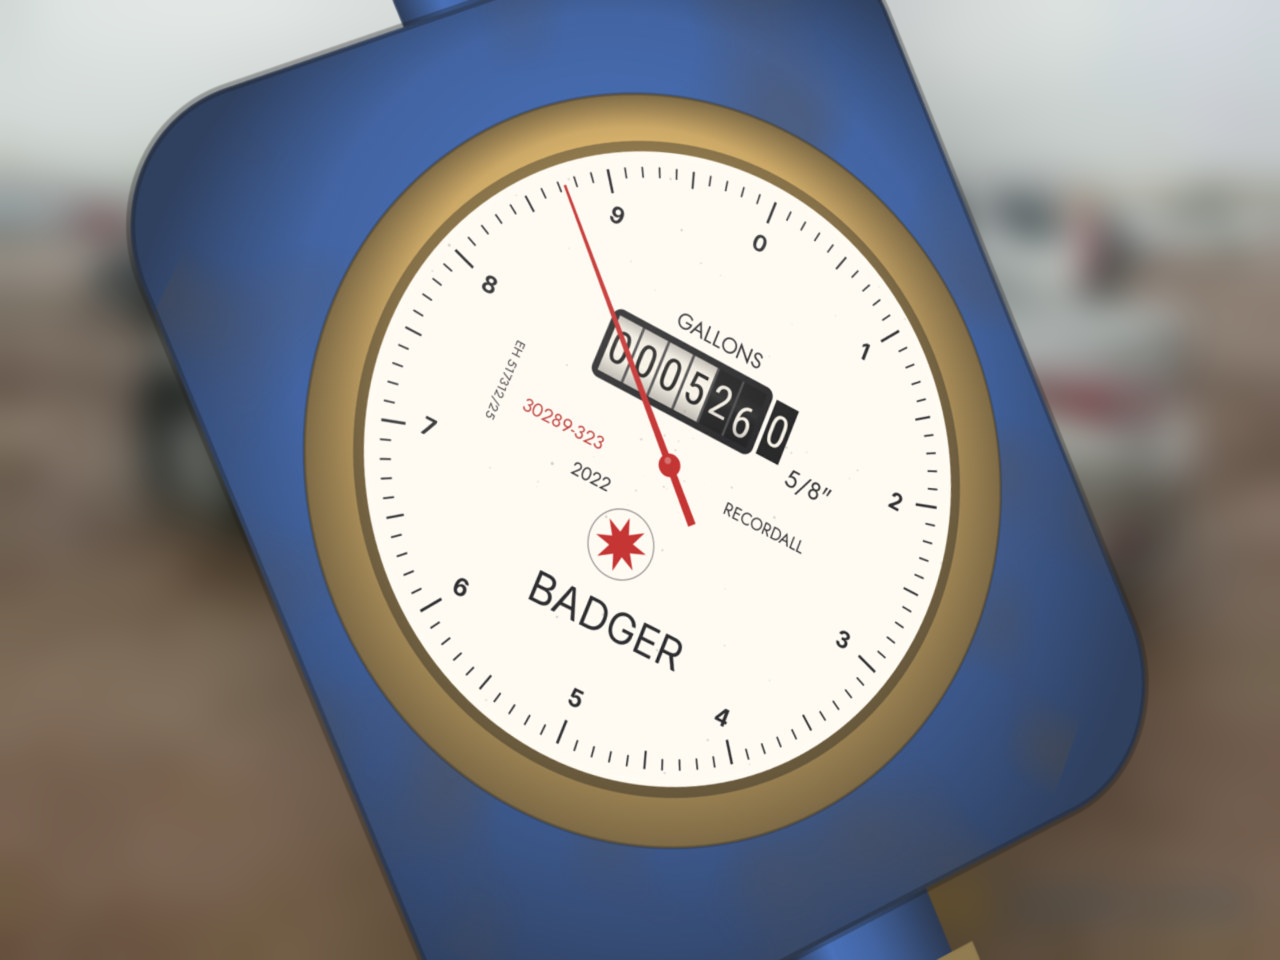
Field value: value=5258.7 unit=gal
